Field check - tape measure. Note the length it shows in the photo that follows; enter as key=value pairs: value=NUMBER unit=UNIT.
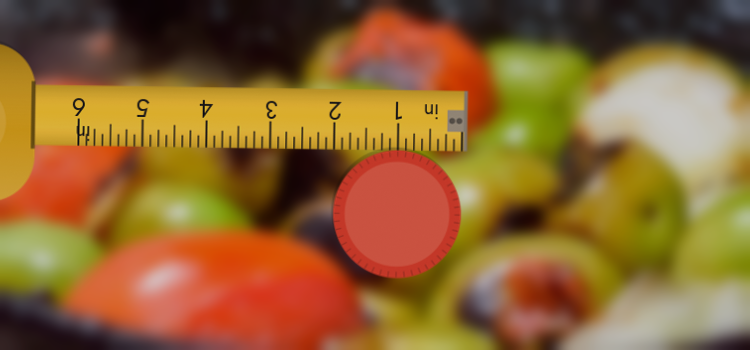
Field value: value=2 unit=in
